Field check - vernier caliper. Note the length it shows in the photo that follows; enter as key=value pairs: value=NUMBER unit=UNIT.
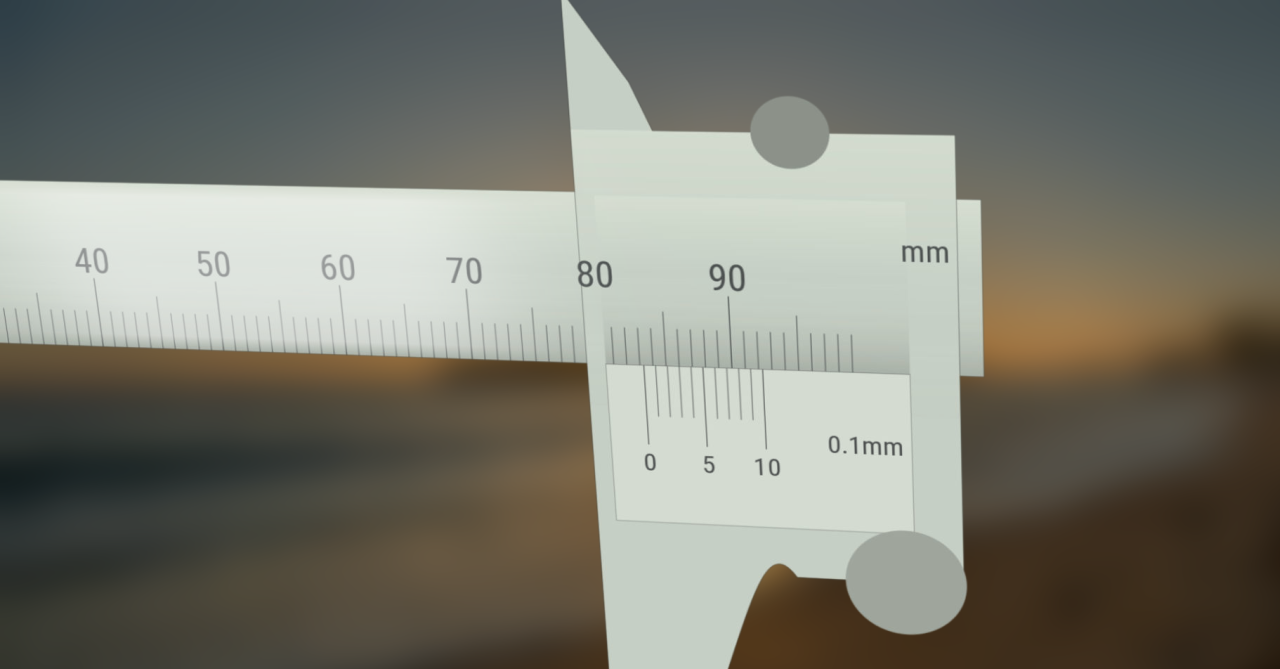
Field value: value=83.3 unit=mm
